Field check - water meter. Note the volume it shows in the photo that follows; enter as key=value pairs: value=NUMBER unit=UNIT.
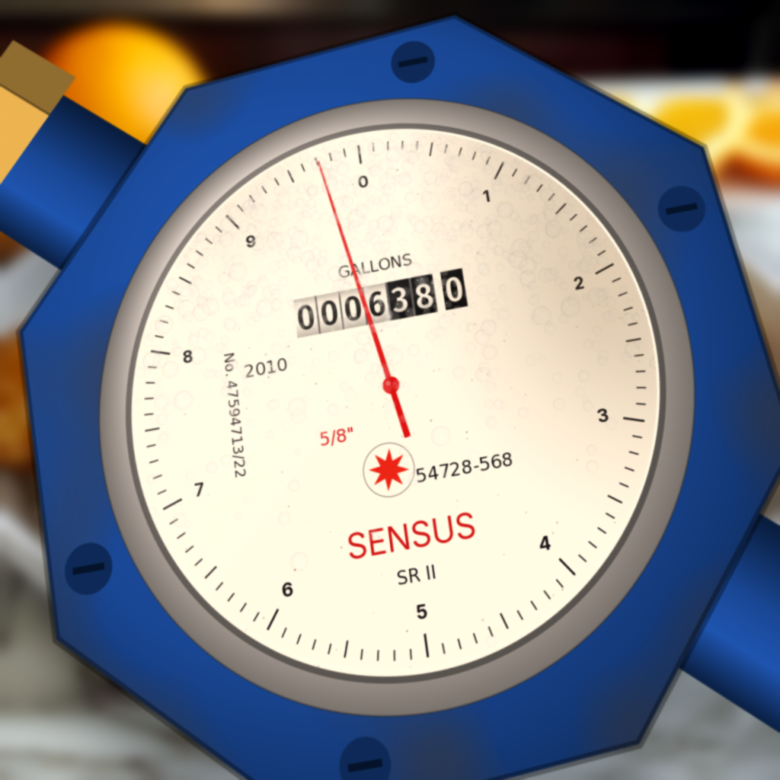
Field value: value=6379.7 unit=gal
